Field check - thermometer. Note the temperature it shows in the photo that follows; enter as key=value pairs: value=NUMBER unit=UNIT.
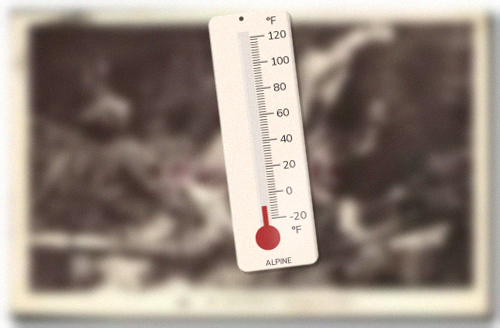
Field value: value=-10 unit=°F
